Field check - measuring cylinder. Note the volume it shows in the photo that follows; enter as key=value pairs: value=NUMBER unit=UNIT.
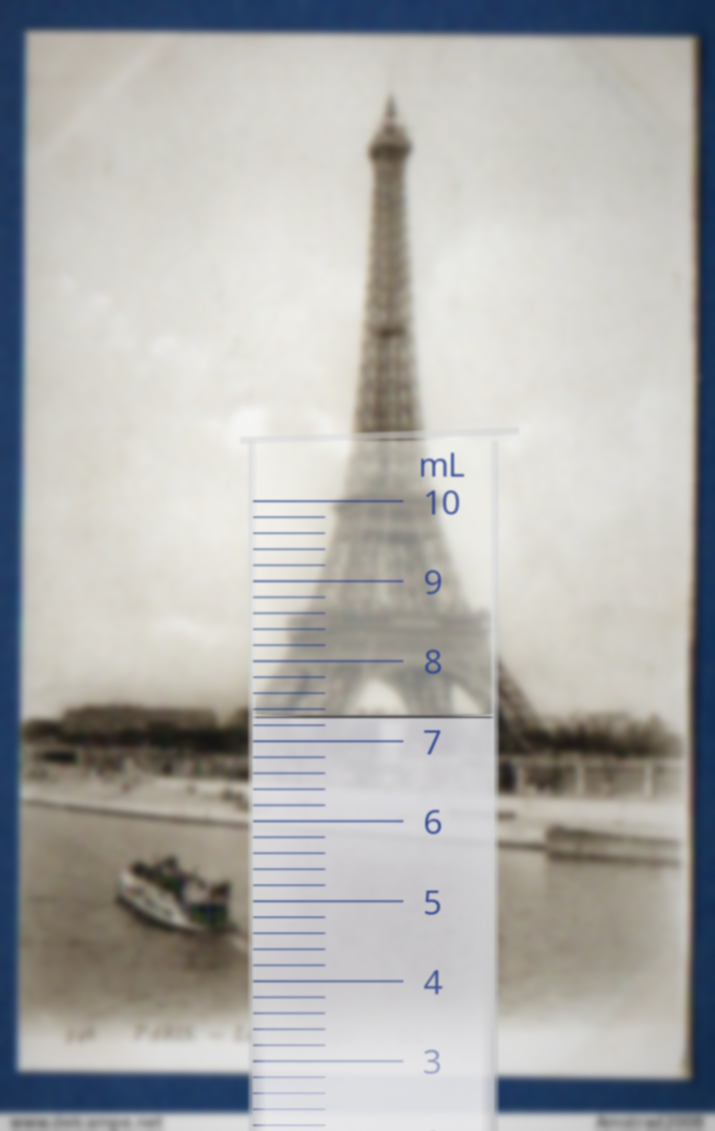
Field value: value=7.3 unit=mL
